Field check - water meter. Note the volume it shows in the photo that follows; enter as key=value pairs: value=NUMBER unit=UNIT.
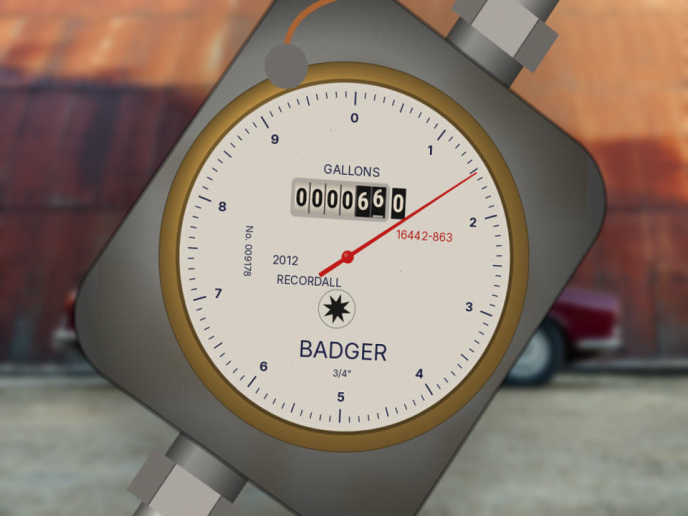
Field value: value=661.5 unit=gal
